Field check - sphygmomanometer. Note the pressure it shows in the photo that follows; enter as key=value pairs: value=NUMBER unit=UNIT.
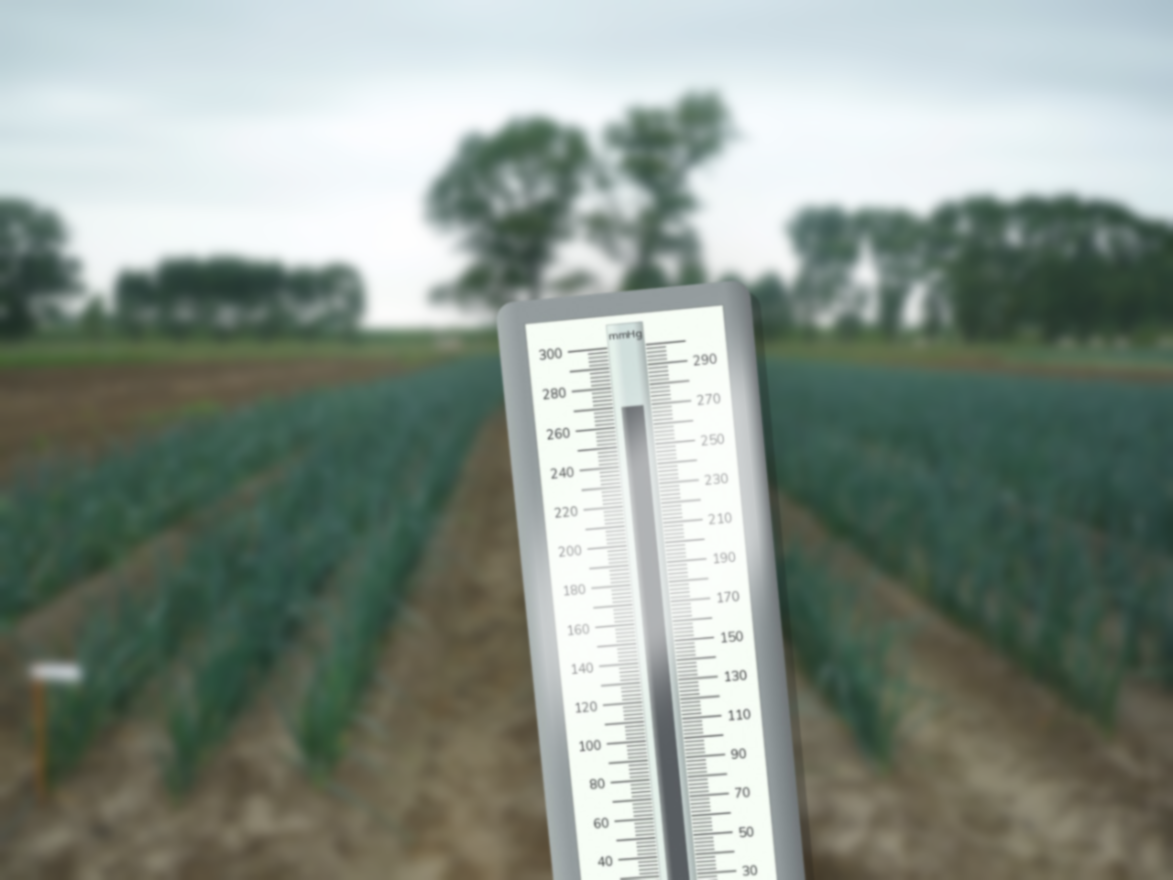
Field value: value=270 unit=mmHg
